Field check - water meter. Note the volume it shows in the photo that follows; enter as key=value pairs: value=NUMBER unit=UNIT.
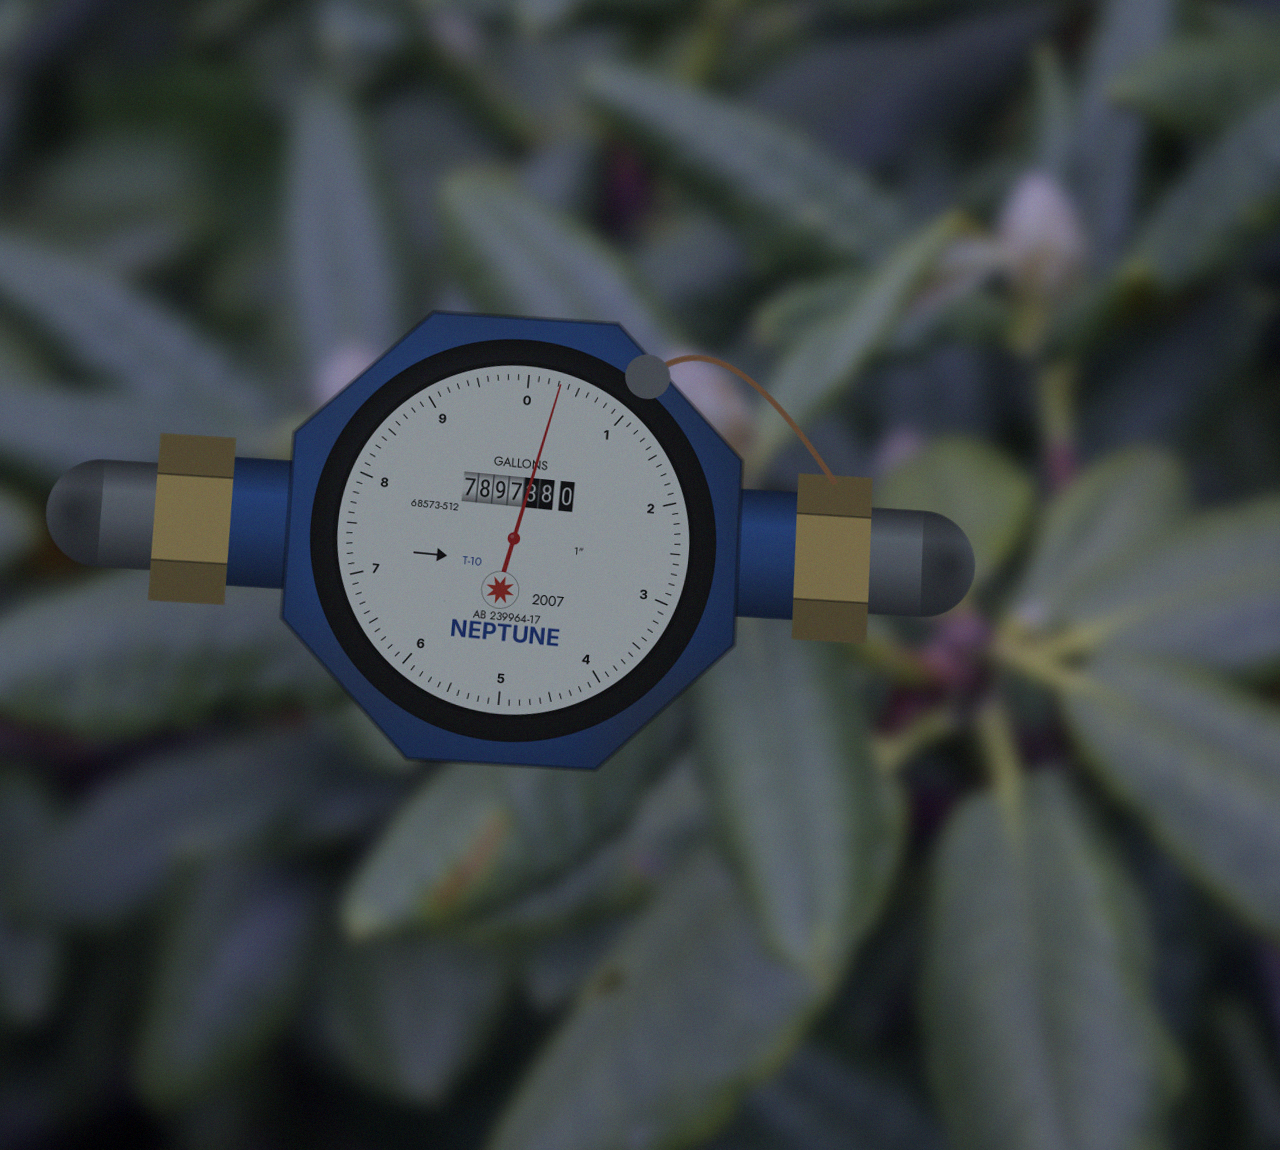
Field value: value=7897380.3 unit=gal
